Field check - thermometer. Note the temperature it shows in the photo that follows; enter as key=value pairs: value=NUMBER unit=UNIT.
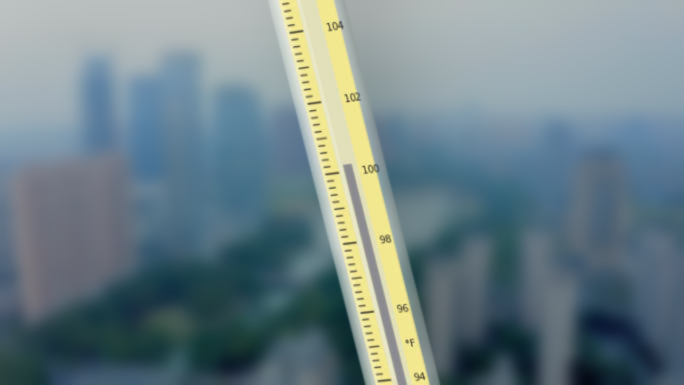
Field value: value=100.2 unit=°F
